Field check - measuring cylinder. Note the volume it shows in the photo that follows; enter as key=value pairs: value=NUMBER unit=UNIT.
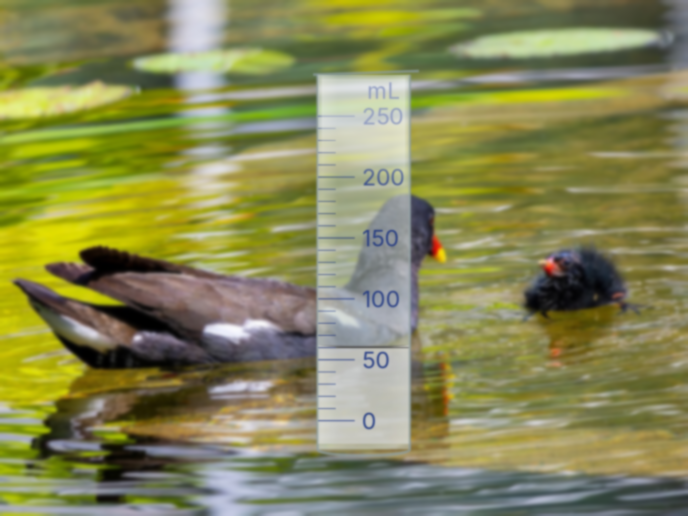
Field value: value=60 unit=mL
